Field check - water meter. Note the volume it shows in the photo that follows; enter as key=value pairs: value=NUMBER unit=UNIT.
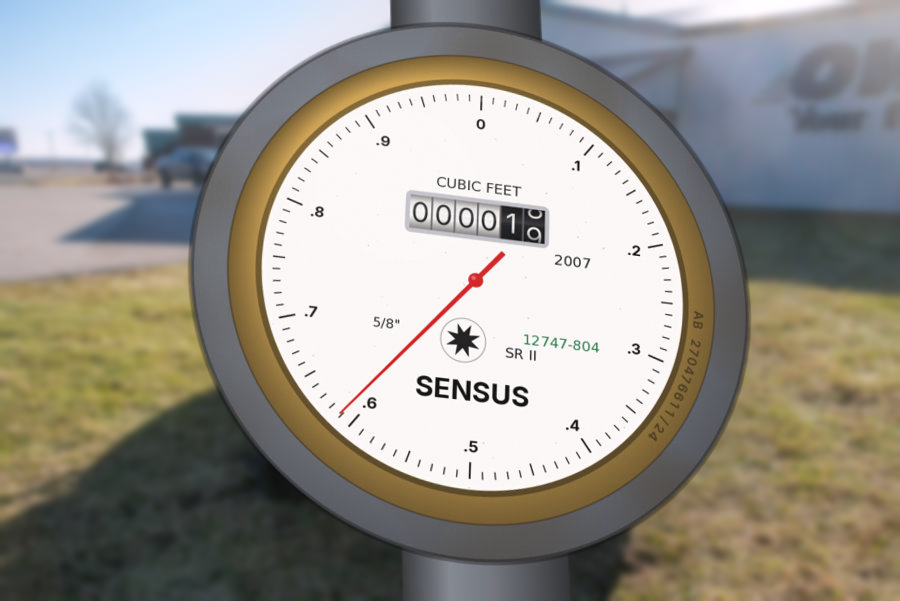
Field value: value=18.61 unit=ft³
